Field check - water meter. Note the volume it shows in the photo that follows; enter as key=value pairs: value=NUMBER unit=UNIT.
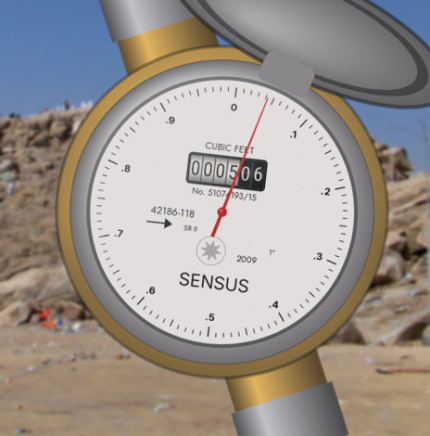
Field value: value=506.04 unit=ft³
